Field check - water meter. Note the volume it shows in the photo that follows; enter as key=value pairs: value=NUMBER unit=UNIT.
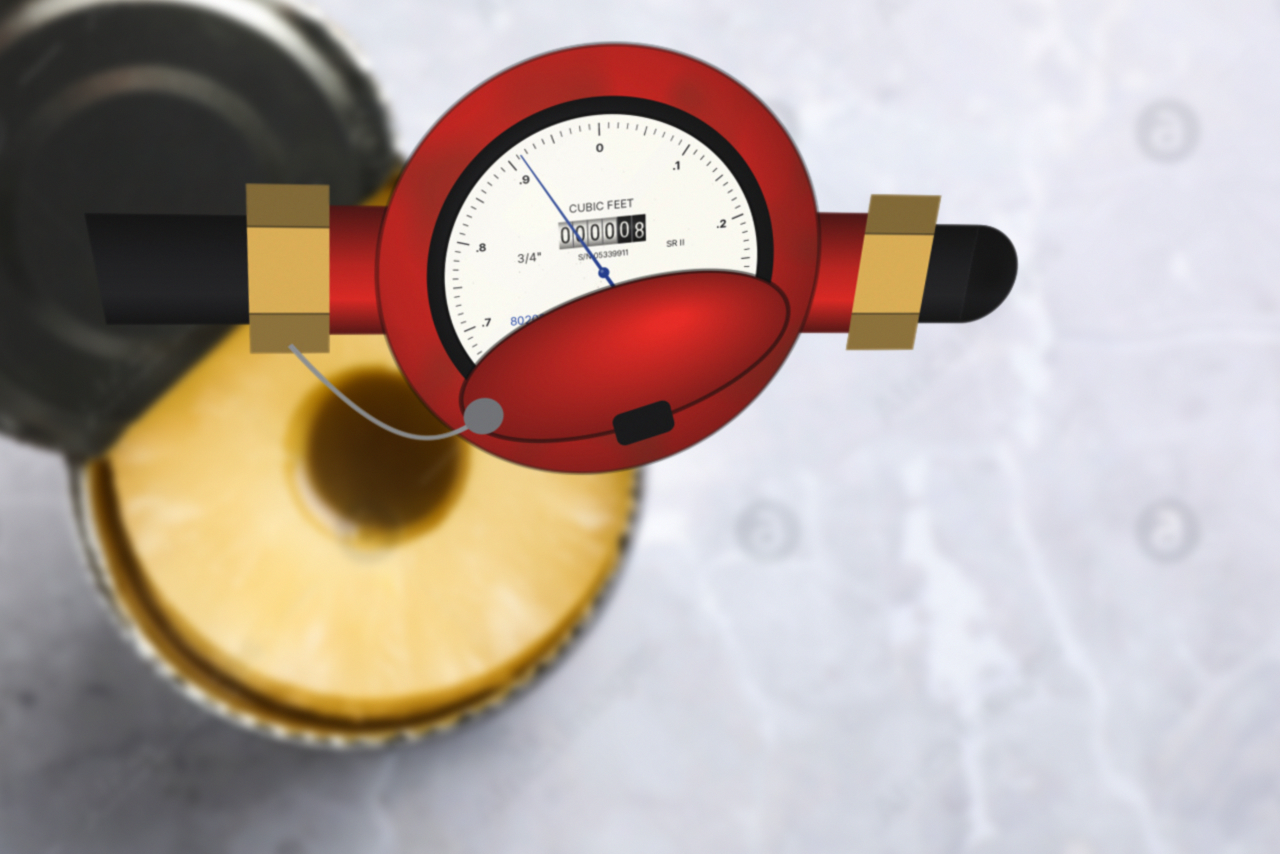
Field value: value=7.91 unit=ft³
